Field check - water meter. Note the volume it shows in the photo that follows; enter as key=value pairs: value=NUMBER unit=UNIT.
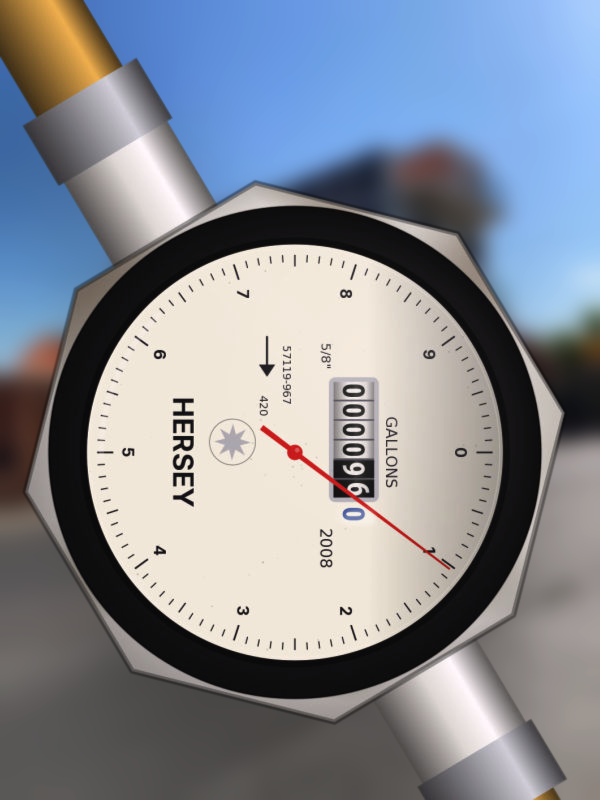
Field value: value=961.0 unit=gal
